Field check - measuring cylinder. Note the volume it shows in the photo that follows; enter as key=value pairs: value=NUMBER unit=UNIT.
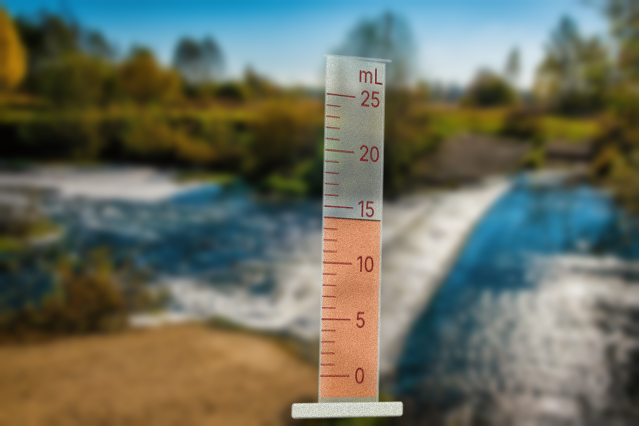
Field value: value=14 unit=mL
